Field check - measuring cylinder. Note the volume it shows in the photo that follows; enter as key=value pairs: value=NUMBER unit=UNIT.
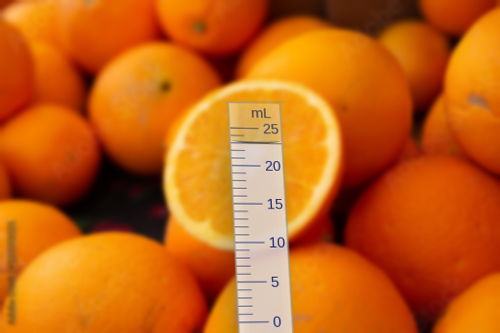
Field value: value=23 unit=mL
